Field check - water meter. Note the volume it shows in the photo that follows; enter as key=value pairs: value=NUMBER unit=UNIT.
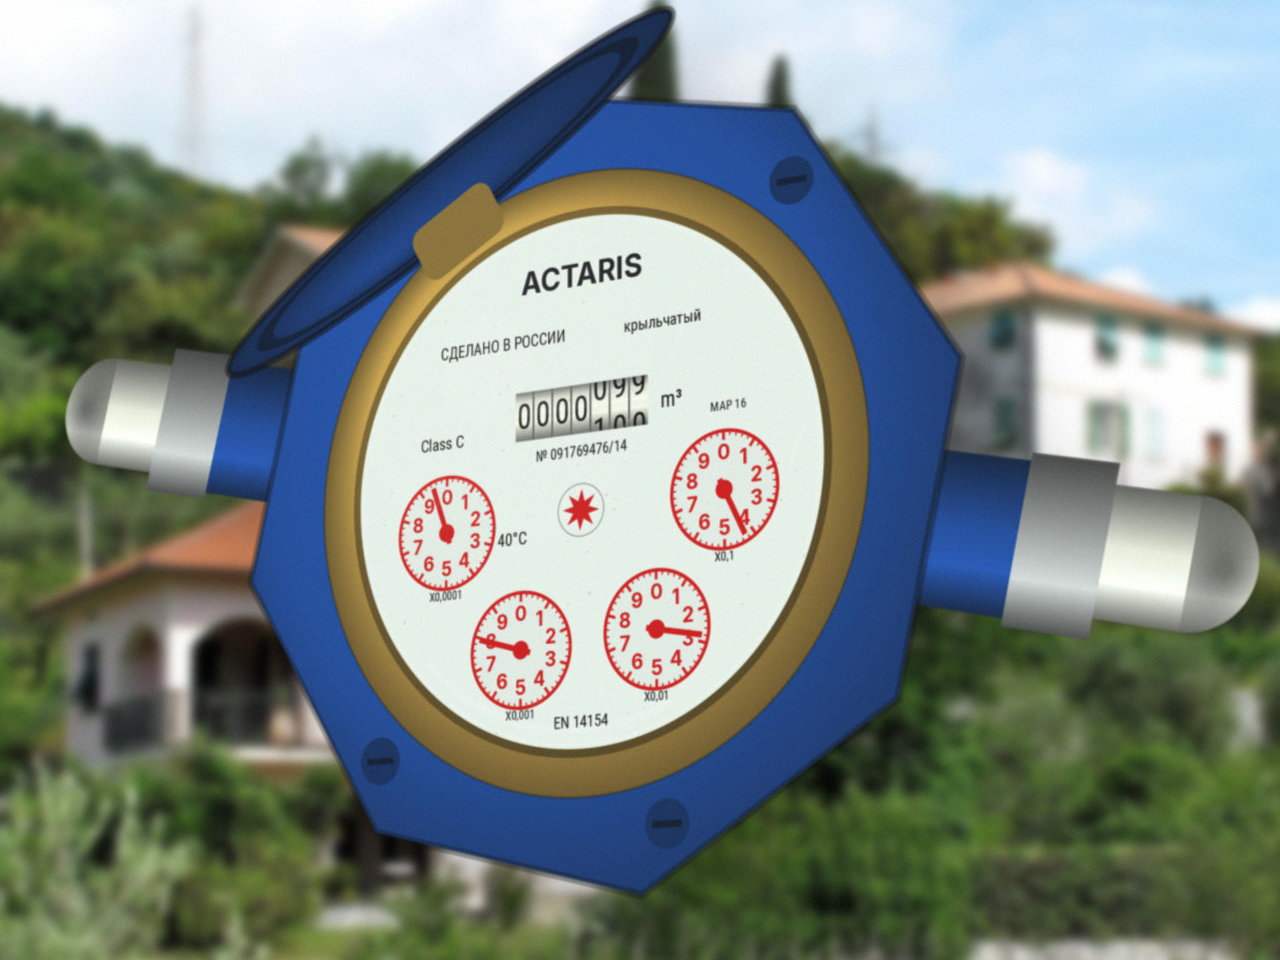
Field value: value=99.4279 unit=m³
